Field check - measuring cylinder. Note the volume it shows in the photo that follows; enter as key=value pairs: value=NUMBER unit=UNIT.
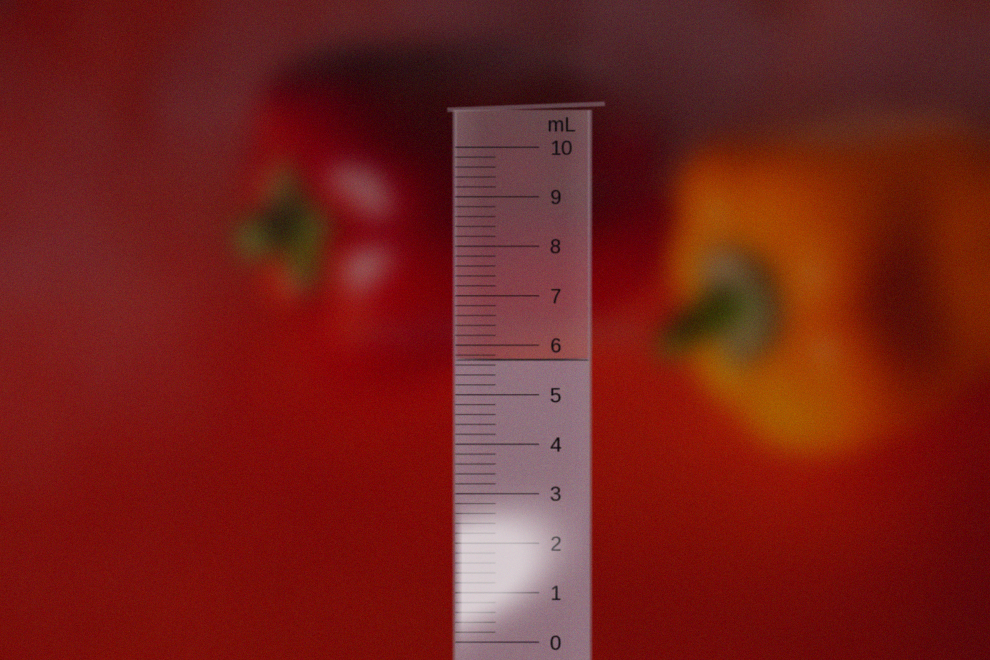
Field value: value=5.7 unit=mL
